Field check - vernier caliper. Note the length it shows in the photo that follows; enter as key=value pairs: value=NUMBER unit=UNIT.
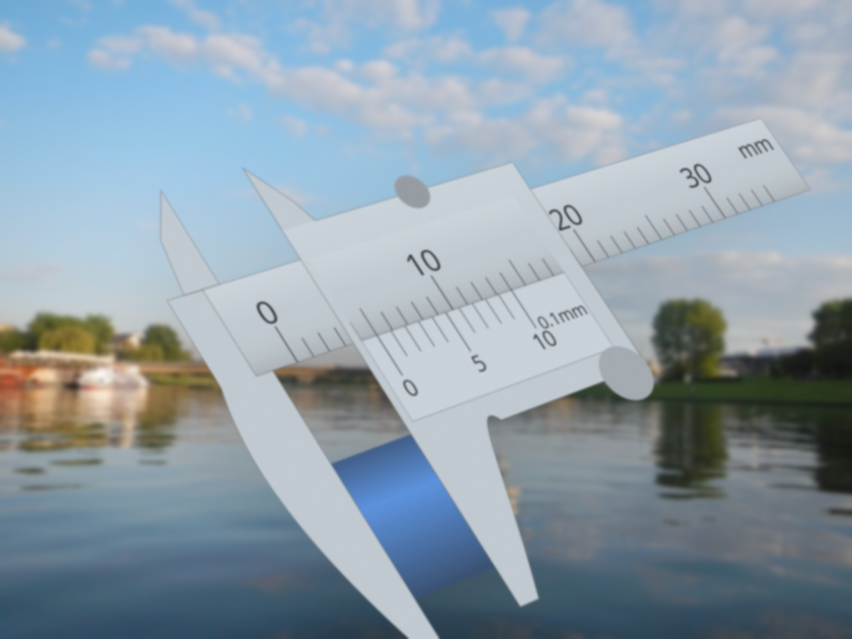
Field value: value=5.0 unit=mm
